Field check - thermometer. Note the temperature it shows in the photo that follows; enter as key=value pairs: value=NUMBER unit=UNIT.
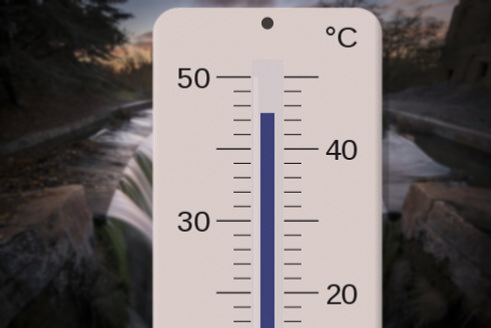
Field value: value=45 unit=°C
